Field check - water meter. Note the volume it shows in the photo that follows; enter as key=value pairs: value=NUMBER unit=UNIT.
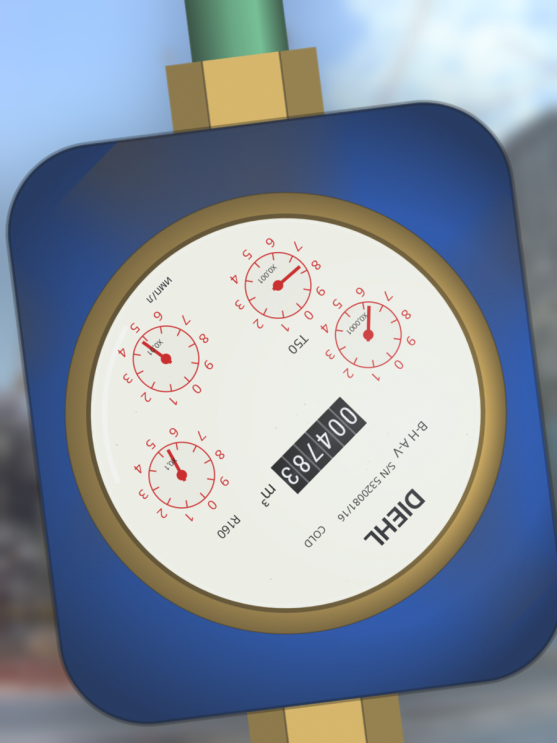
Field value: value=4783.5476 unit=m³
